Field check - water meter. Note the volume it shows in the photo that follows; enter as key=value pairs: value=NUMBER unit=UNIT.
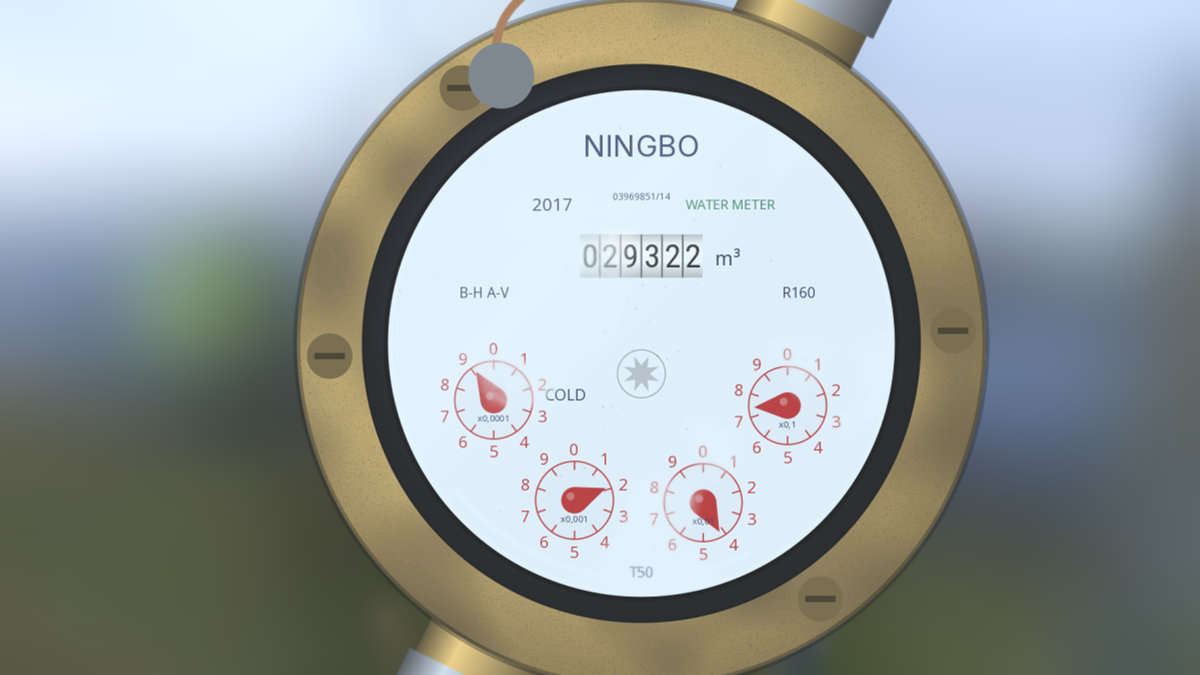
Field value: value=29322.7419 unit=m³
